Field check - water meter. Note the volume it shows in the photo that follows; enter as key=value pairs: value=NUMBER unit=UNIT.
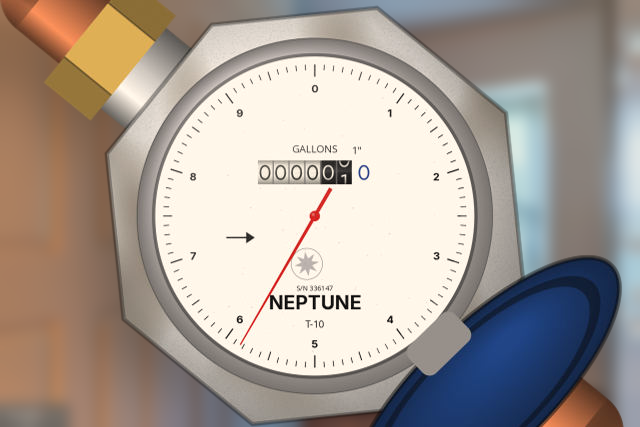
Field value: value=5.8 unit=gal
